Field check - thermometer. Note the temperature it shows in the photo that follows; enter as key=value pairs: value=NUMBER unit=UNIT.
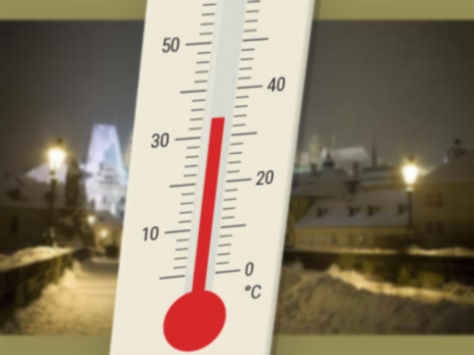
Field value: value=34 unit=°C
